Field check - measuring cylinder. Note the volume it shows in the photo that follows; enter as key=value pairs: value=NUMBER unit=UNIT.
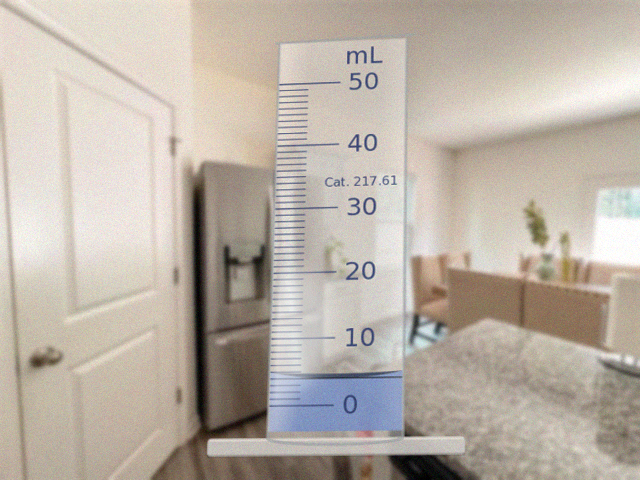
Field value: value=4 unit=mL
